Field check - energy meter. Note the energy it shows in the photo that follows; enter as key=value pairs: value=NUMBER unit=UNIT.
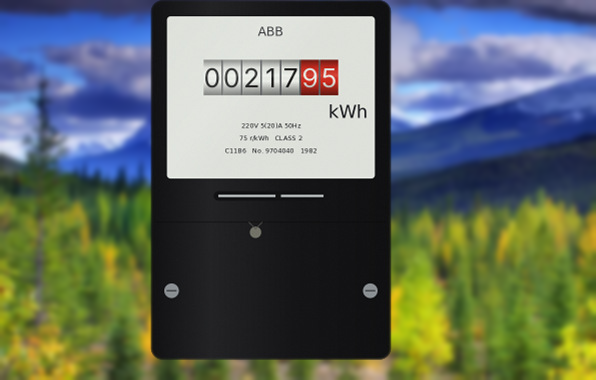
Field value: value=217.95 unit=kWh
